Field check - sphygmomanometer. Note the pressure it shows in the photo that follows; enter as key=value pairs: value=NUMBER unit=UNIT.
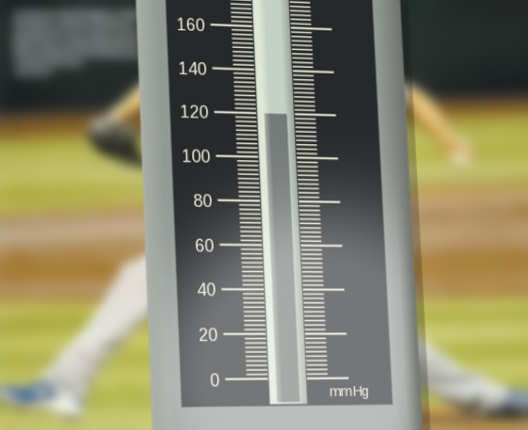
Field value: value=120 unit=mmHg
